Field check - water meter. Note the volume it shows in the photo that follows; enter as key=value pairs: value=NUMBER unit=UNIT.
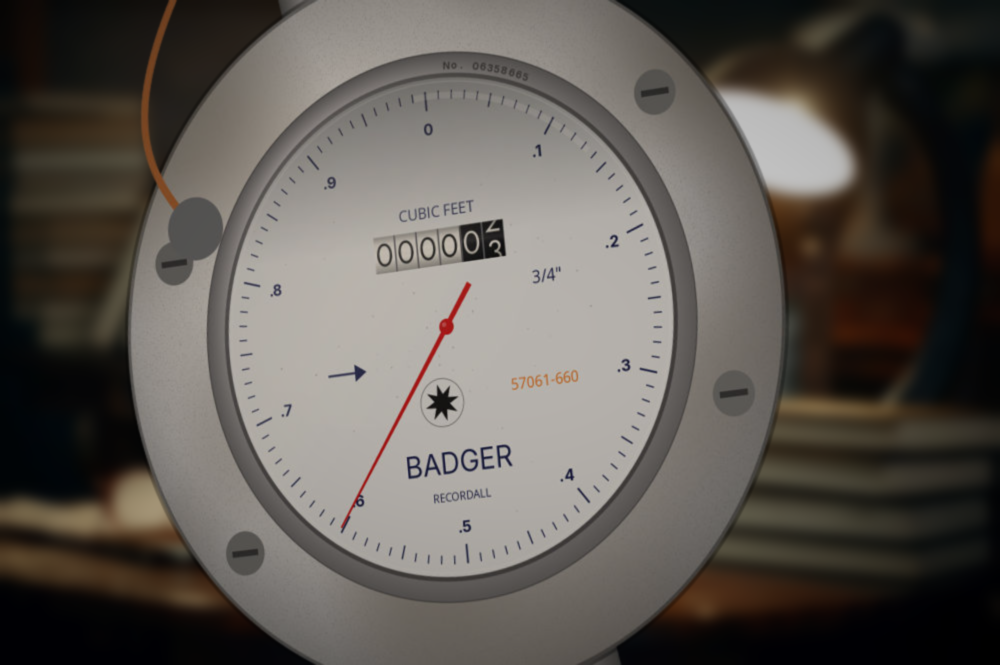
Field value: value=2.60 unit=ft³
